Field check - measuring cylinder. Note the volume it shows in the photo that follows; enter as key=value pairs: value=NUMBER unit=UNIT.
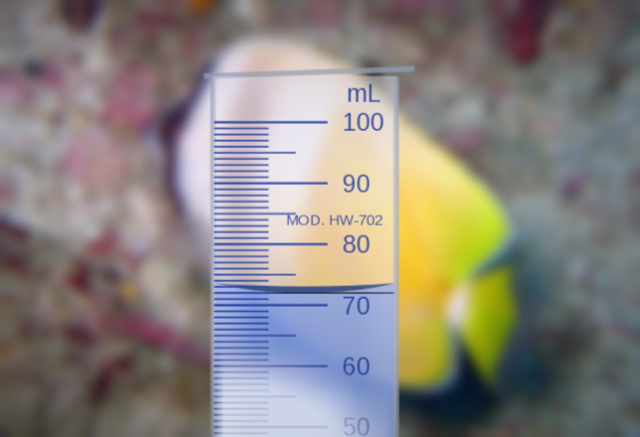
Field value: value=72 unit=mL
